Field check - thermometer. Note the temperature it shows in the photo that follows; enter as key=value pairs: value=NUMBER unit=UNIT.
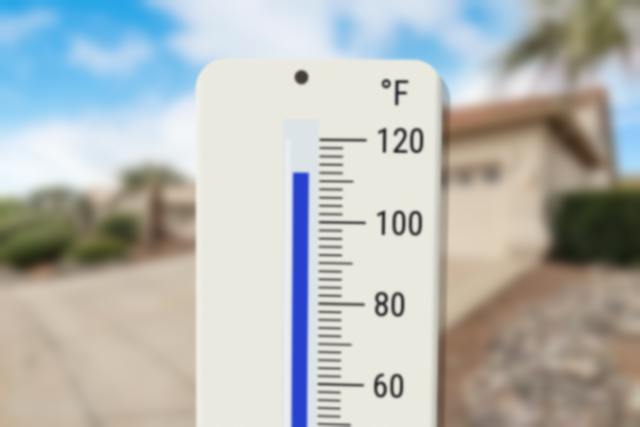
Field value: value=112 unit=°F
